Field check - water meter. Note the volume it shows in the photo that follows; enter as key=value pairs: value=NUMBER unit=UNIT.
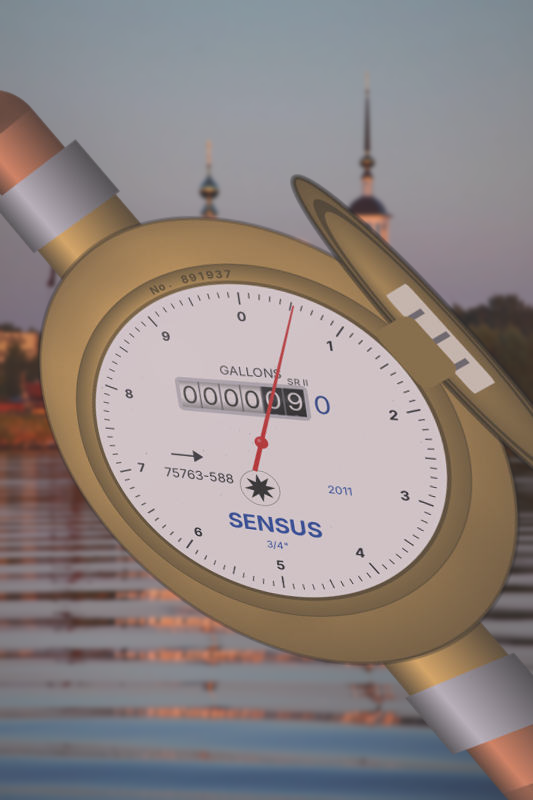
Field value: value=90.5 unit=gal
